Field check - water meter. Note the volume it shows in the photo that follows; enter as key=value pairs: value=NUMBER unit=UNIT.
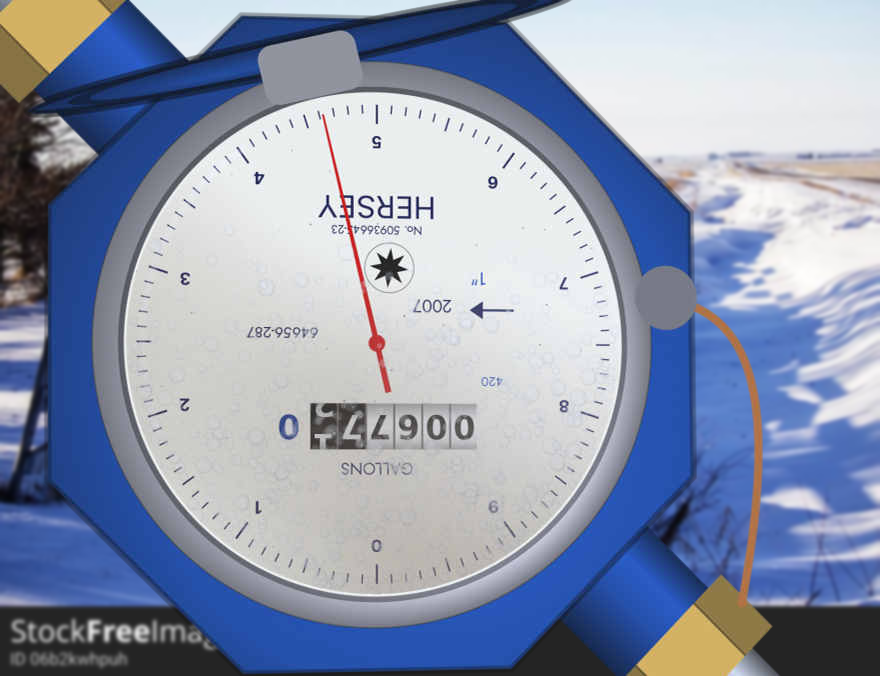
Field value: value=67714.6 unit=gal
